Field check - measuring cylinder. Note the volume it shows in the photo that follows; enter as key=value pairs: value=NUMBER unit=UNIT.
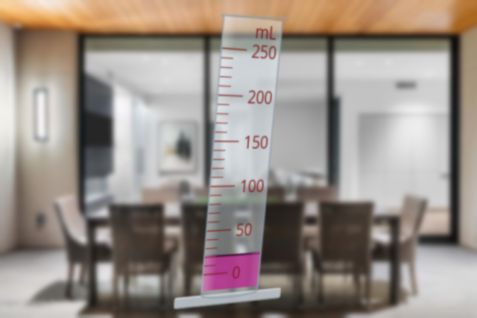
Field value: value=20 unit=mL
